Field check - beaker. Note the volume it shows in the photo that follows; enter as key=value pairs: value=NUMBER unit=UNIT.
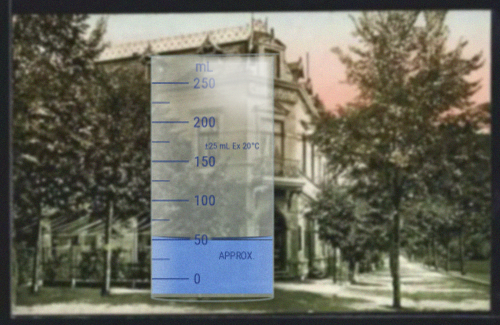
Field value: value=50 unit=mL
